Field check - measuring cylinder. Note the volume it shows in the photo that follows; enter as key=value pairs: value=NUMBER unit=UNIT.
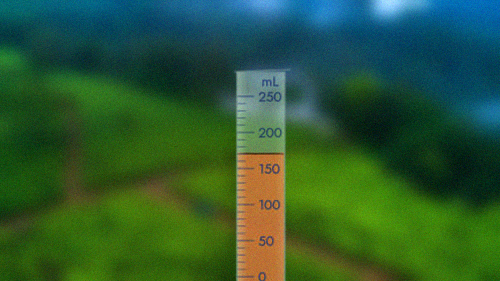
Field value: value=170 unit=mL
